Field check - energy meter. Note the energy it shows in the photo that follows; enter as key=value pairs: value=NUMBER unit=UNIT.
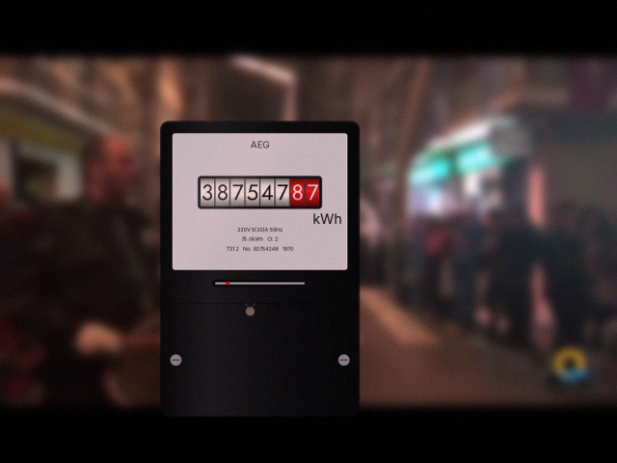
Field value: value=387547.87 unit=kWh
